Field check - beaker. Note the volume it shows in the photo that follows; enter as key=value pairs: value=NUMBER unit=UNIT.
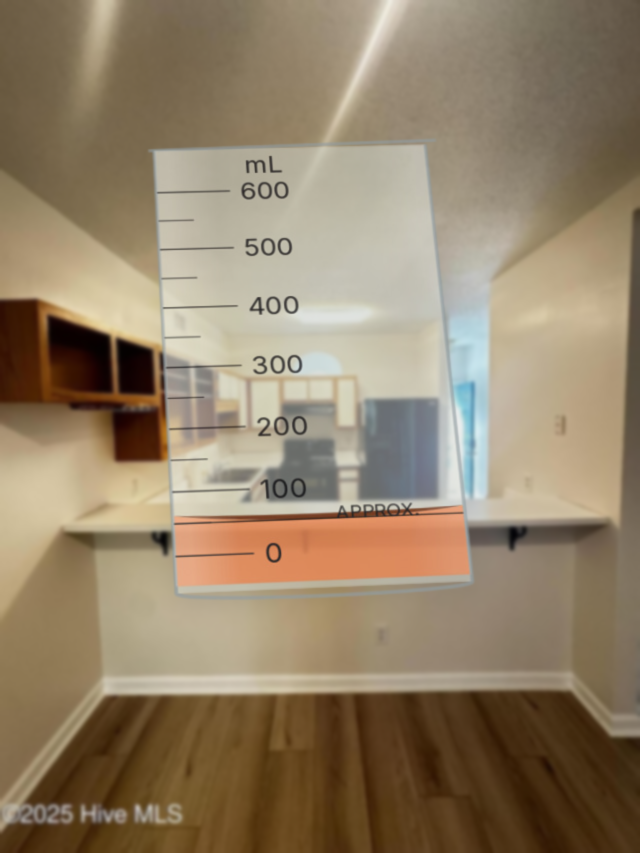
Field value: value=50 unit=mL
